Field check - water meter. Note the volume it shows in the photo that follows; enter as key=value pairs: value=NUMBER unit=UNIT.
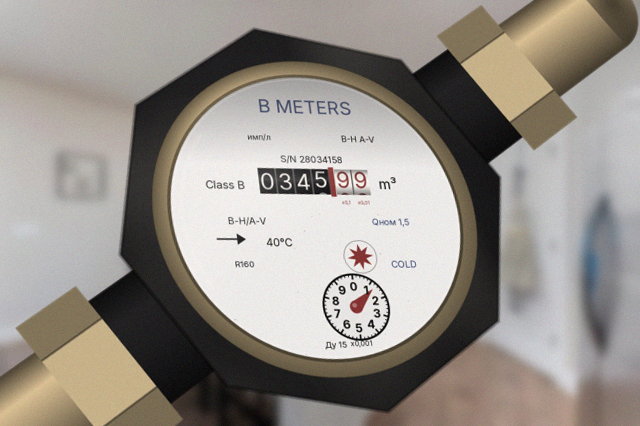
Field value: value=345.991 unit=m³
